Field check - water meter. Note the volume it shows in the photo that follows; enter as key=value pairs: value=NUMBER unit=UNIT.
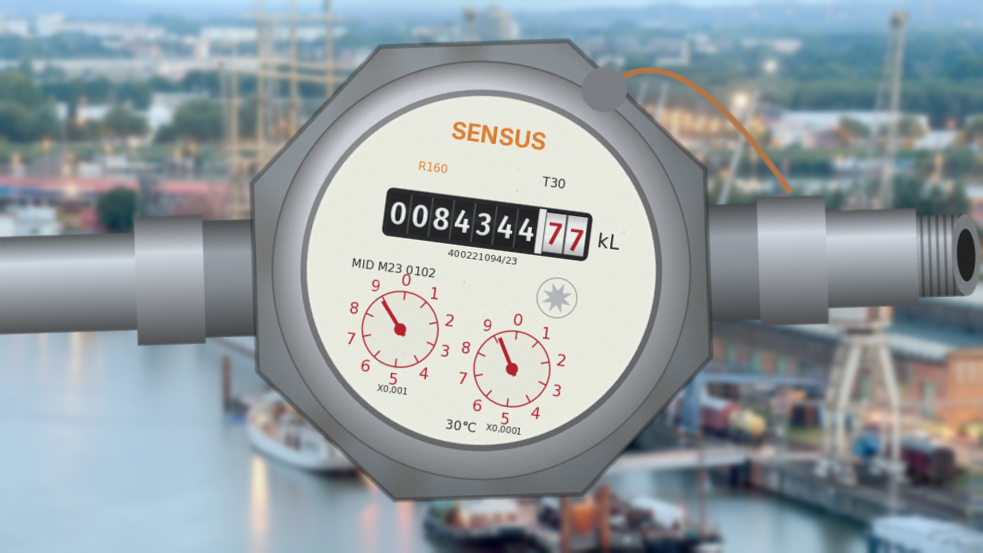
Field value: value=84344.7689 unit=kL
